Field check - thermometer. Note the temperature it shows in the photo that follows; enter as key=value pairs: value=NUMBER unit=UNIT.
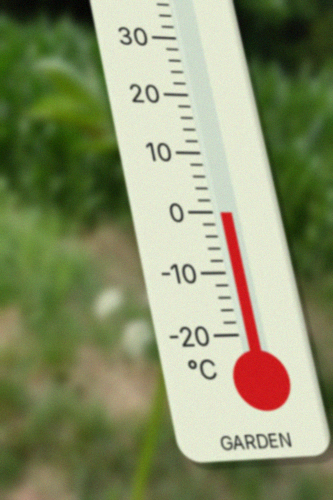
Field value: value=0 unit=°C
